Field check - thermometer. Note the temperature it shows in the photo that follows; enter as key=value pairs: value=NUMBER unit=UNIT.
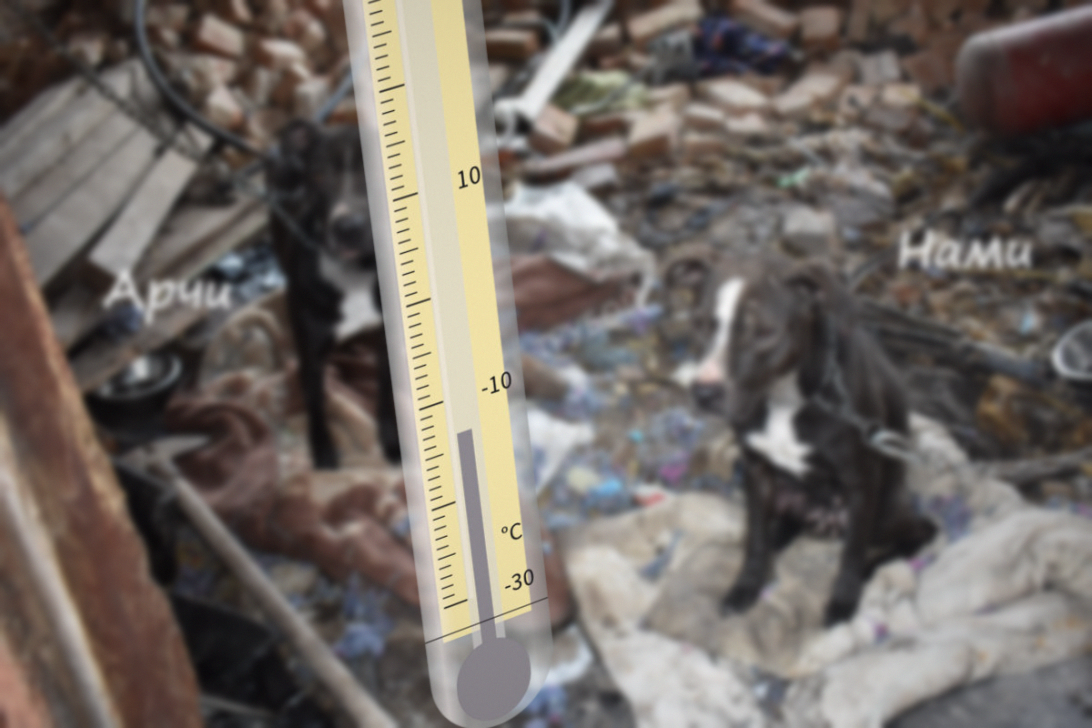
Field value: value=-13.5 unit=°C
